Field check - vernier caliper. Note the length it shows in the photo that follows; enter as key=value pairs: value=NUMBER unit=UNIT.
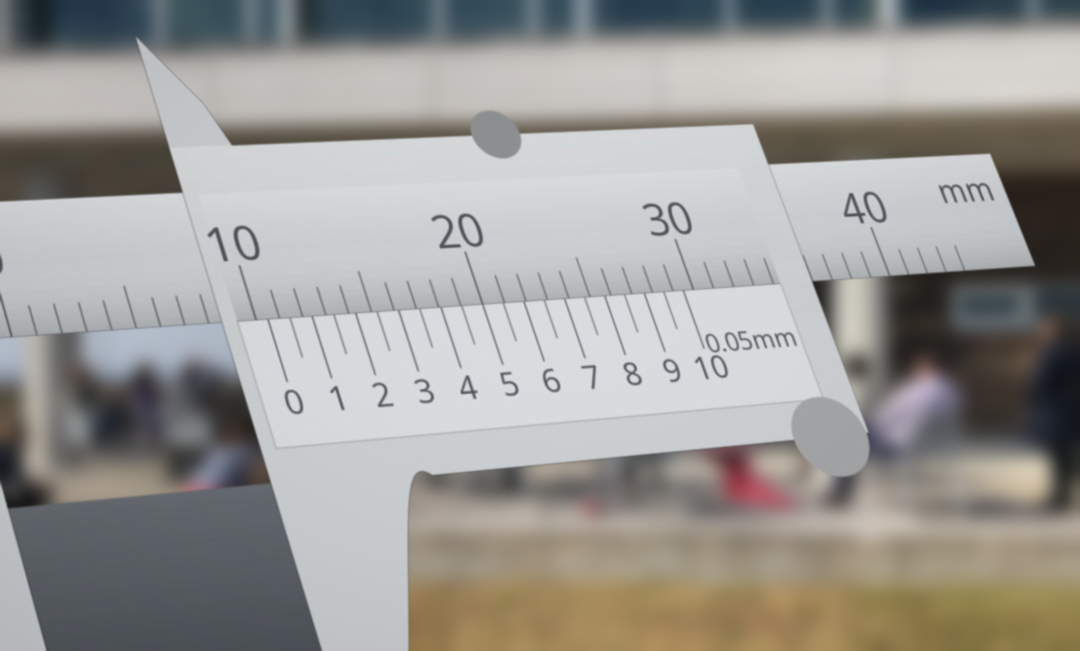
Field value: value=10.5 unit=mm
